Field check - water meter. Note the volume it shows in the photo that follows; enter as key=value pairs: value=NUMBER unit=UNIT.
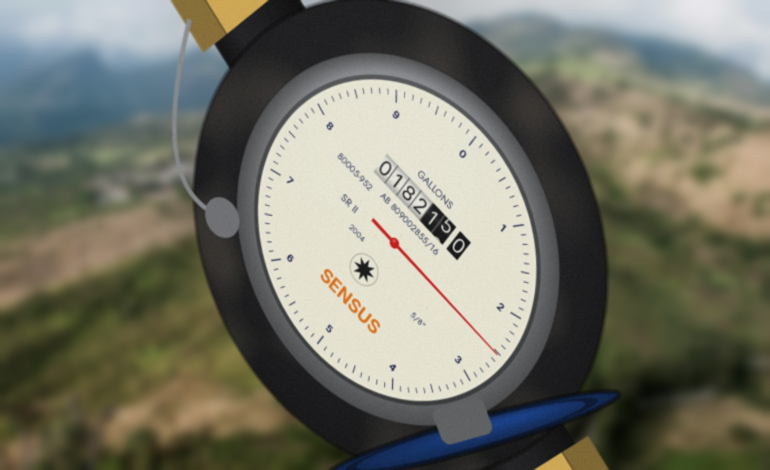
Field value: value=182152.5 unit=gal
